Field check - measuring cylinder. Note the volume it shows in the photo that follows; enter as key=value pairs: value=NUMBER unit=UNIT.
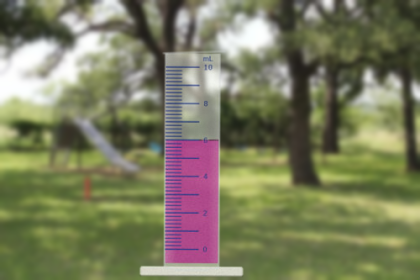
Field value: value=6 unit=mL
